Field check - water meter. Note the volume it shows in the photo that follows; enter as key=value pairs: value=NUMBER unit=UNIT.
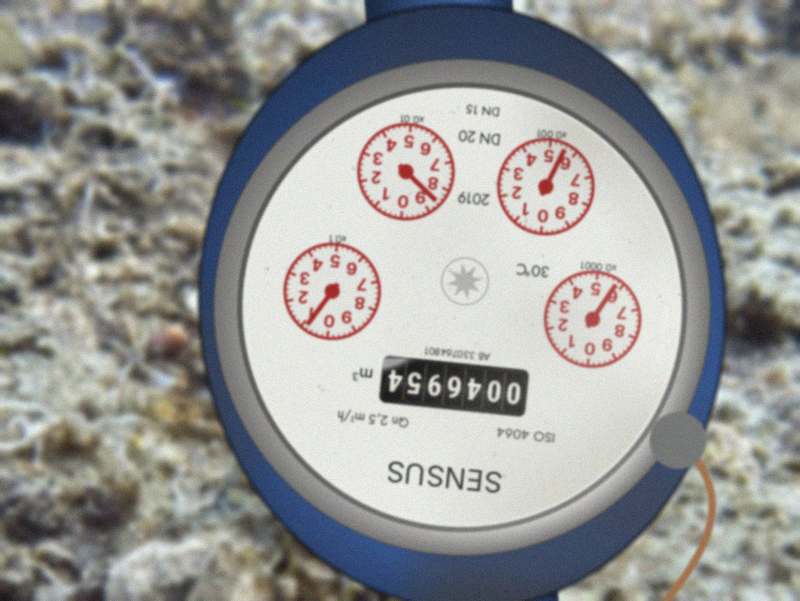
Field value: value=46954.0855 unit=m³
